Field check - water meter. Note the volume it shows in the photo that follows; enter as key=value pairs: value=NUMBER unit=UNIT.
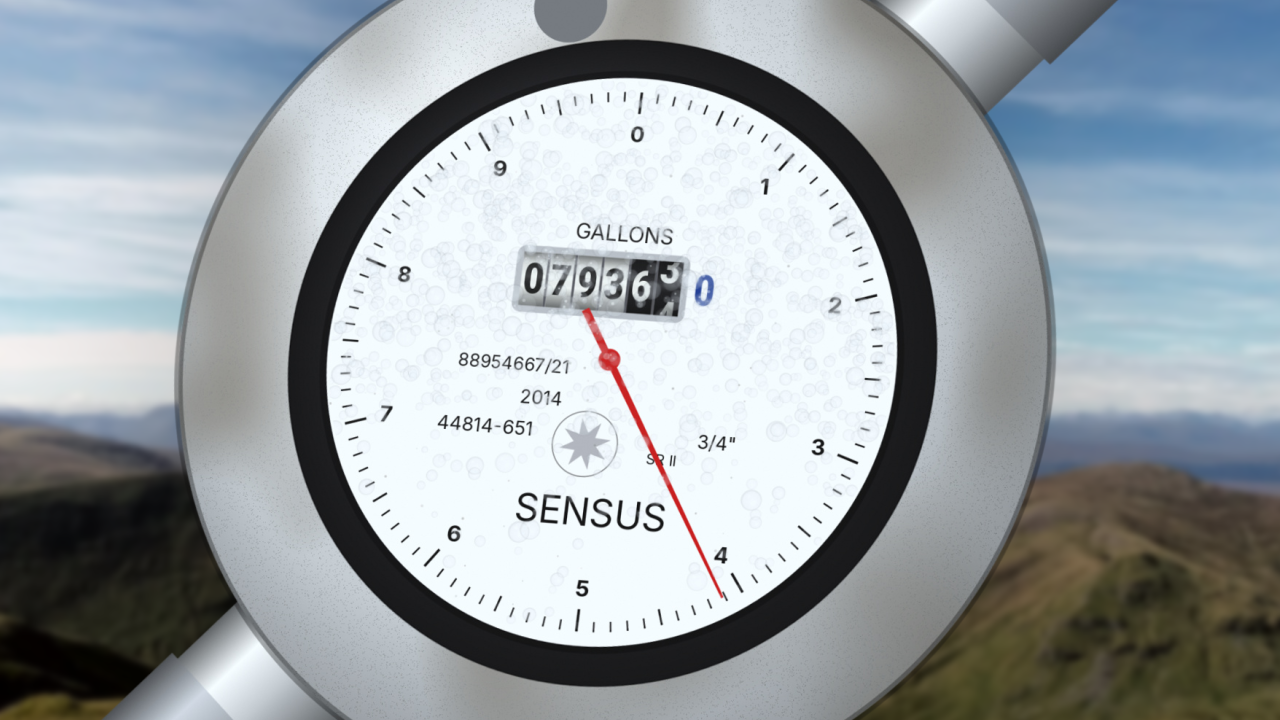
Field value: value=793634.1 unit=gal
